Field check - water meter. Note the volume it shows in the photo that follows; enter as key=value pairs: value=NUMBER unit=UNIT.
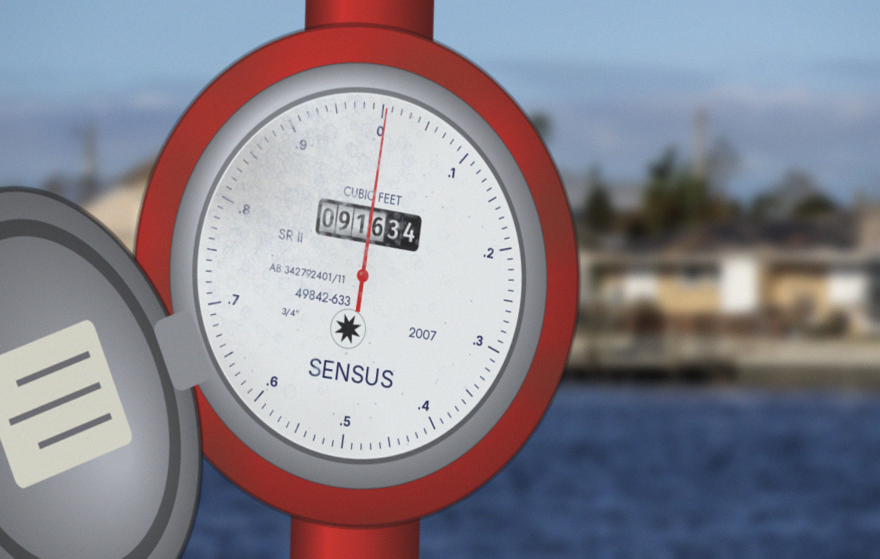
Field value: value=91634.00 unit=ft³
